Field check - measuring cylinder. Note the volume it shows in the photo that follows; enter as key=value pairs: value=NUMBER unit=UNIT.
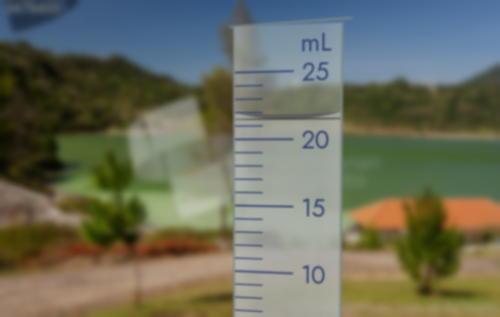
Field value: value=21.5 unit=mL
